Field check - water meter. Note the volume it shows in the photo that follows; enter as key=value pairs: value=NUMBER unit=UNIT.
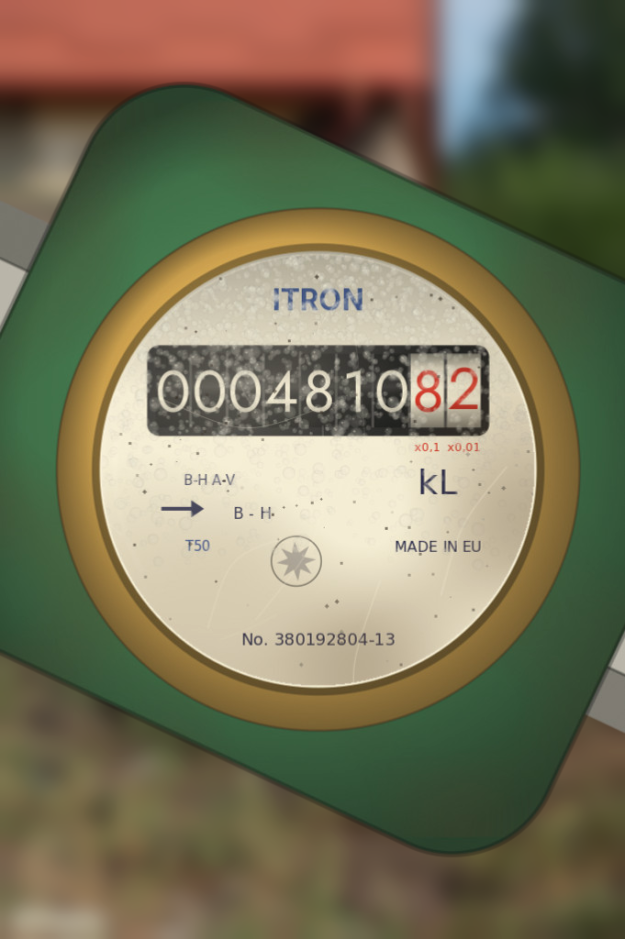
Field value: value=4810.82 unit=kL
